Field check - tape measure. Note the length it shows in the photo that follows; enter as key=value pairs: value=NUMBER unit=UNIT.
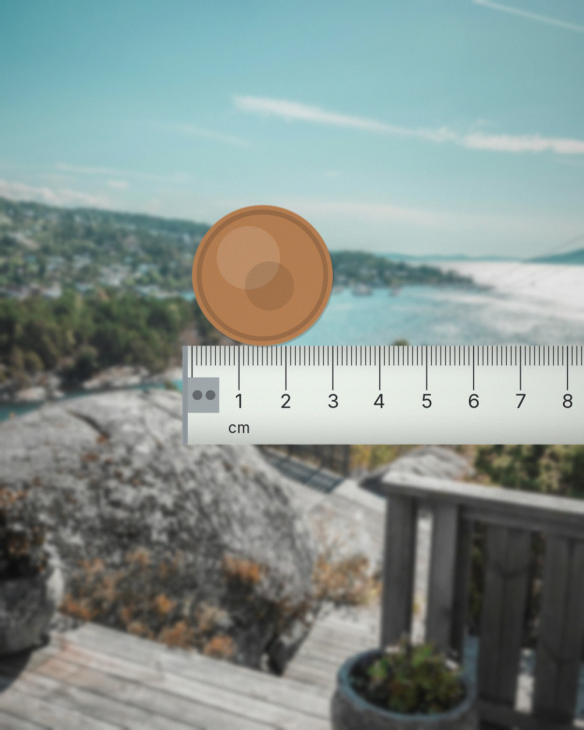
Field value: value=3 unit=cm
